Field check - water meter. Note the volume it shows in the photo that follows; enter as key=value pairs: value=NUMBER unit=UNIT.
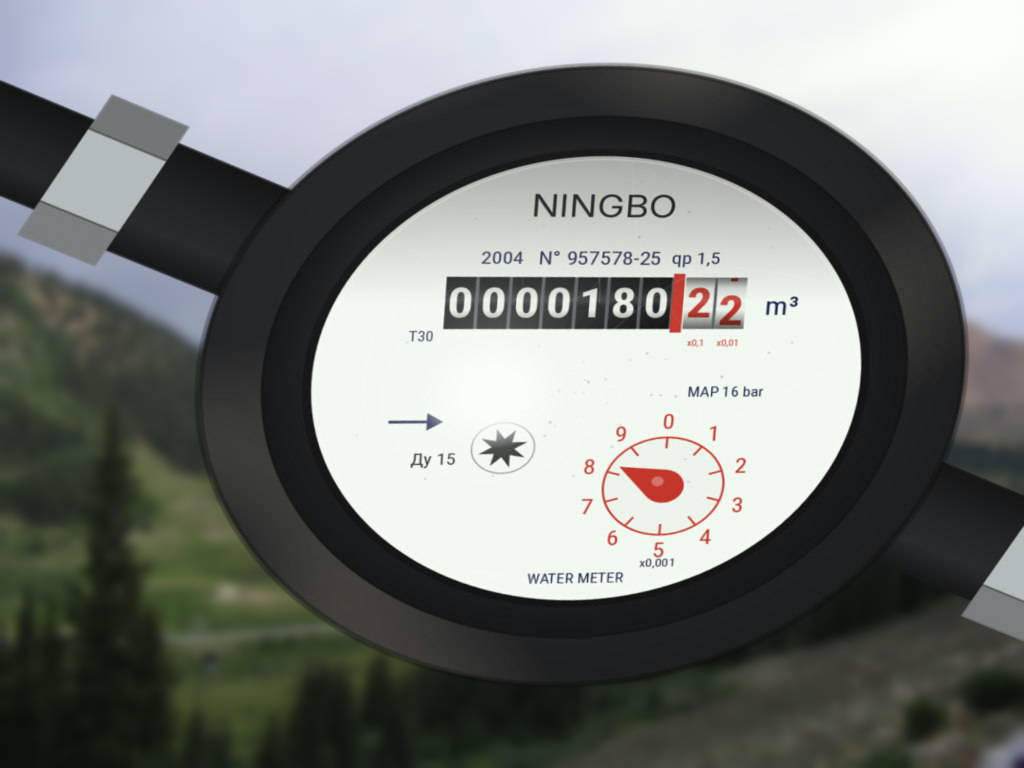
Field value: value=180.218 unit=m³
